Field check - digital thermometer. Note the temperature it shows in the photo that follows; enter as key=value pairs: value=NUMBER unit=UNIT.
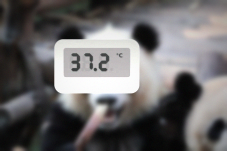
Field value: value=37.2 unit=°C
